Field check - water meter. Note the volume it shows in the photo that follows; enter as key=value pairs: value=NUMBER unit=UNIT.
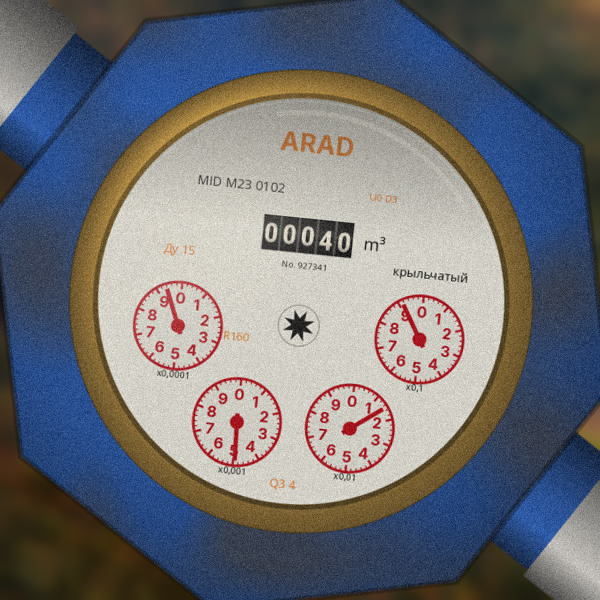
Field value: value=39.9149 unit=m³
